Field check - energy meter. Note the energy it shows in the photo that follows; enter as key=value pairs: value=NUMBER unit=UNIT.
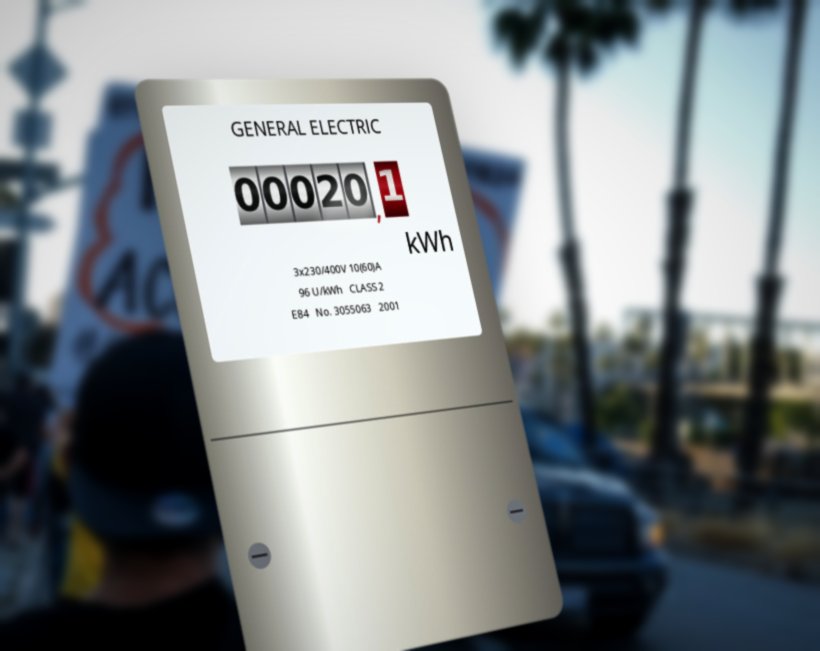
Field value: value=20.1 unit=kWh
